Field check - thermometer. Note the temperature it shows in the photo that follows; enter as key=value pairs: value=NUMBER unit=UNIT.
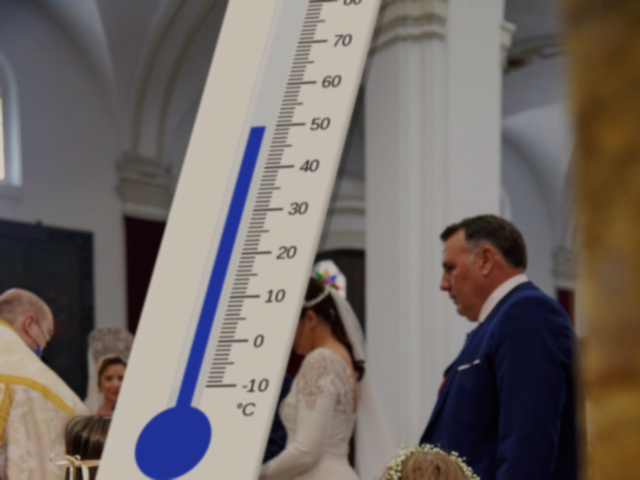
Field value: value=50 unit=°C
